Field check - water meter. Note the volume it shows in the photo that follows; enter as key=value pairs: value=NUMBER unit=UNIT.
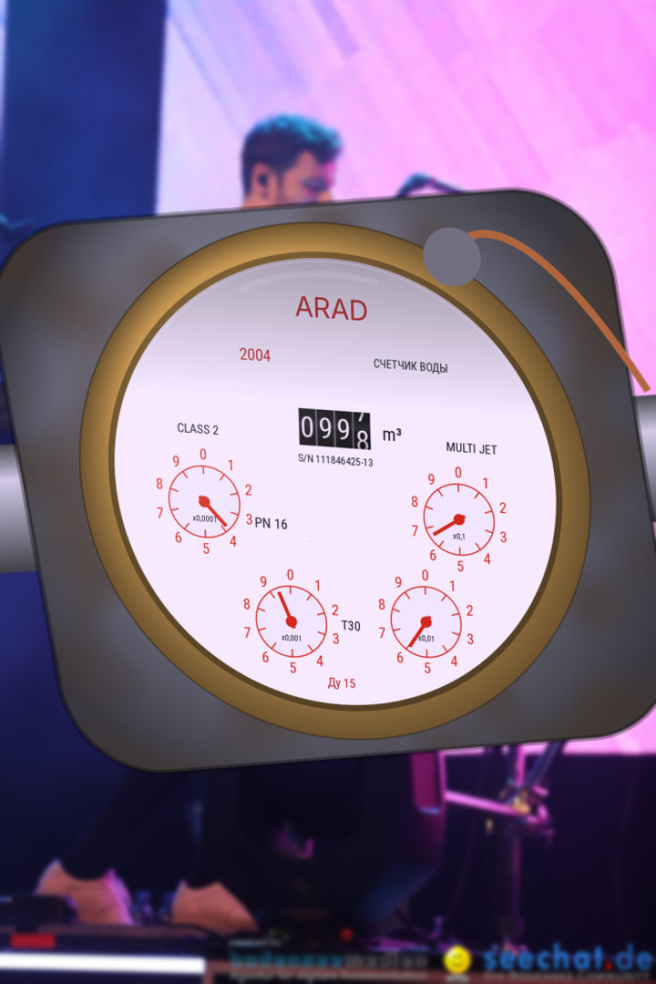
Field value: value=997.6593 unit=m³
